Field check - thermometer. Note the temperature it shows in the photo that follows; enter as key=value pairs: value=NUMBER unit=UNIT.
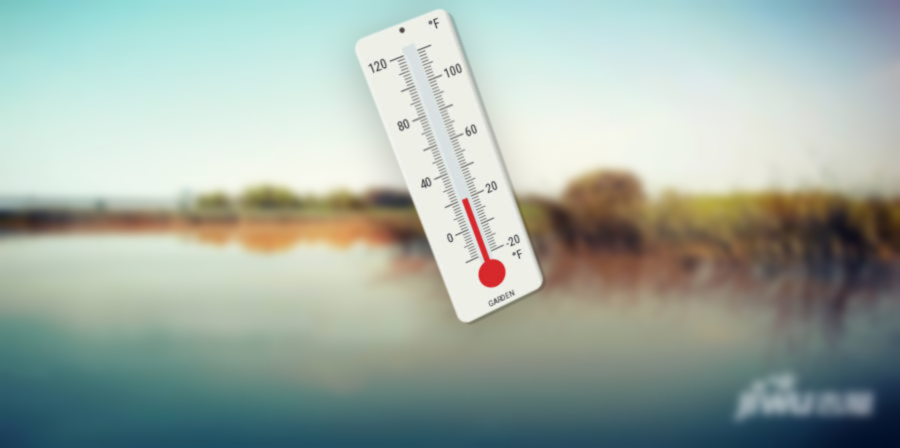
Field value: value=20 unit=°F
